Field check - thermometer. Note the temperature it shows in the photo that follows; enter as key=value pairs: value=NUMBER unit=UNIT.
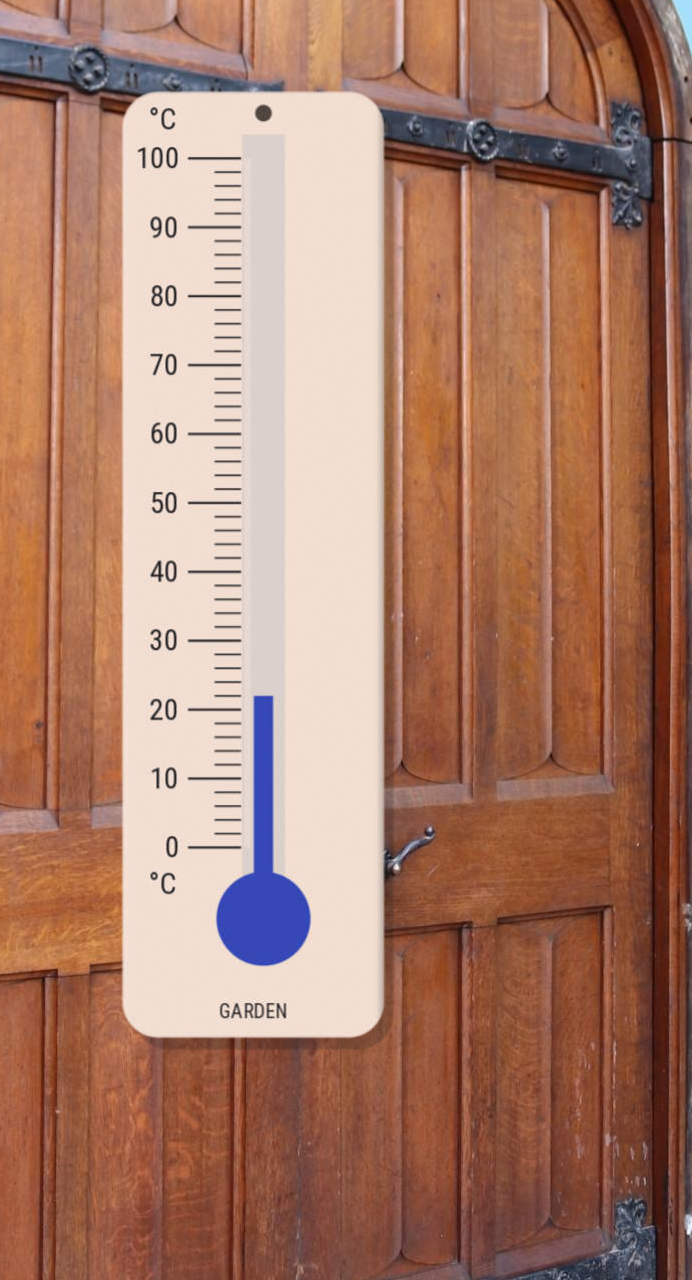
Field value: value=22 unit=°C
